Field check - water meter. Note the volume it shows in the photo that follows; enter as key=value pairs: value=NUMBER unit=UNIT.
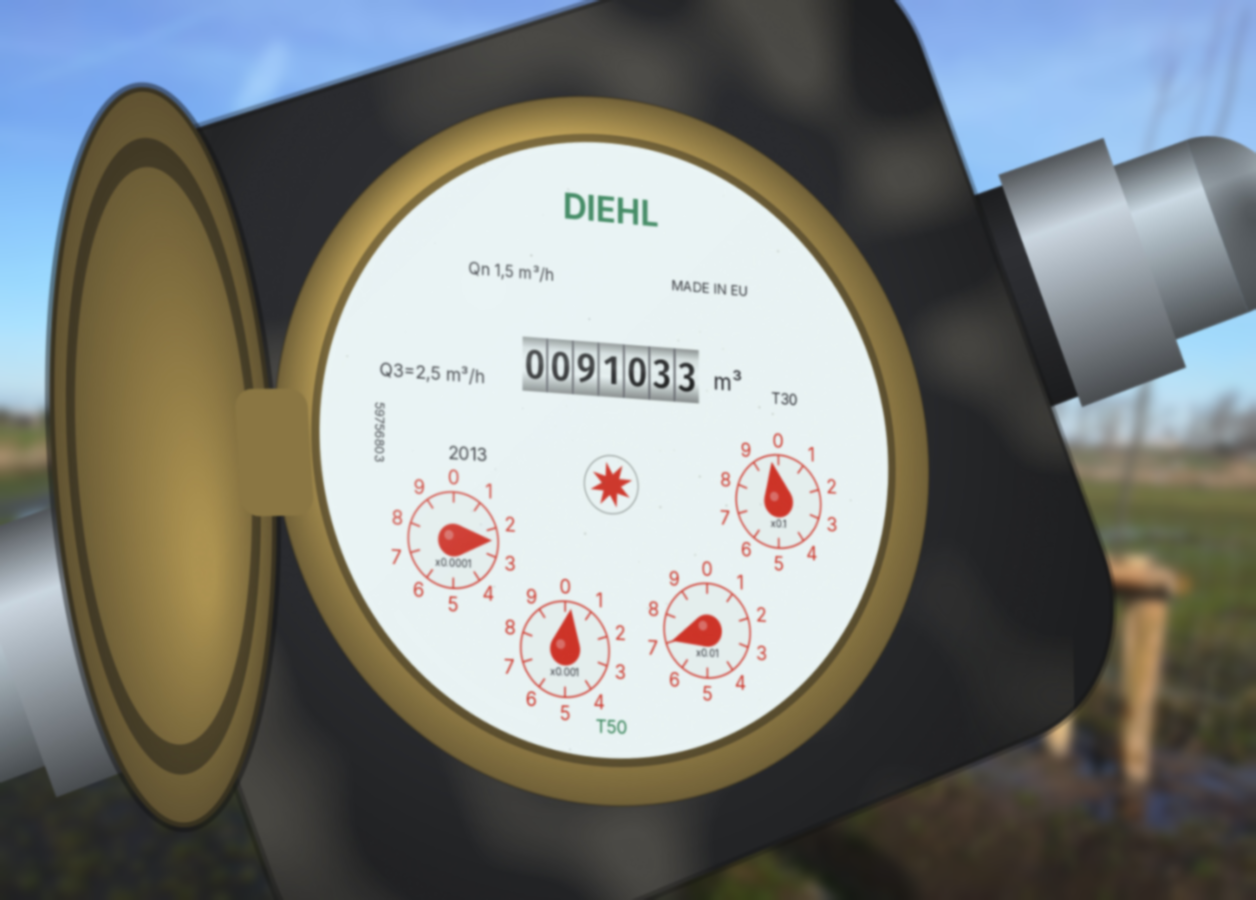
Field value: value=91032.9702 unit=m³
